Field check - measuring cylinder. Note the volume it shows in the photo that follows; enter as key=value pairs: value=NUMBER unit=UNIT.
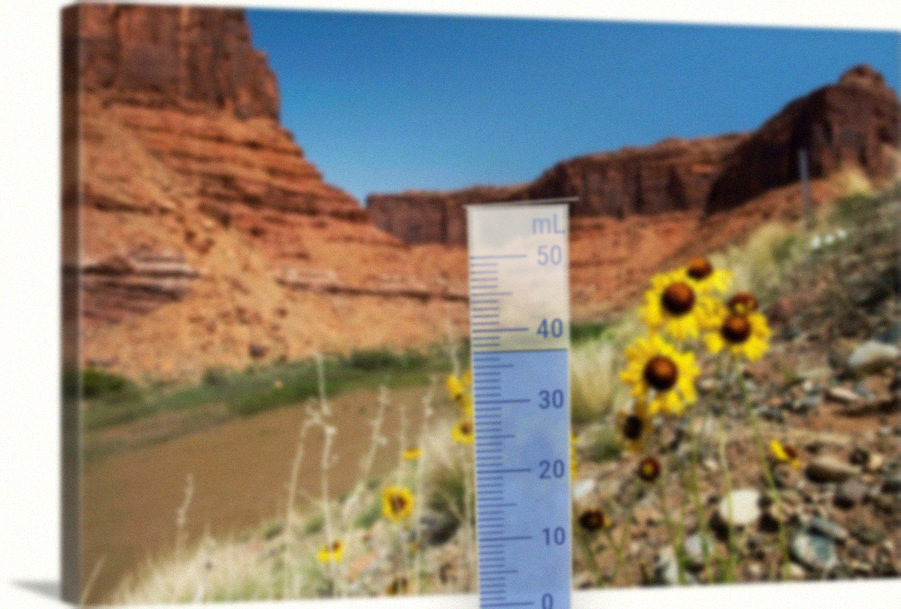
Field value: value=37 unit=mL
